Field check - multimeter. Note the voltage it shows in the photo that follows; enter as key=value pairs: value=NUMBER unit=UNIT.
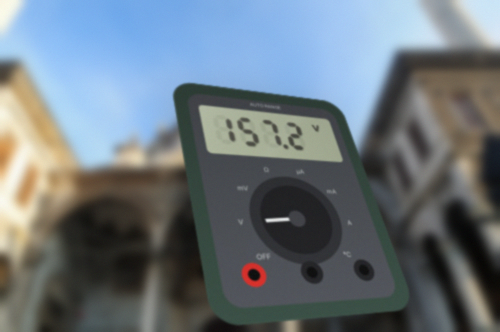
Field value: value=157.2 unit=V
